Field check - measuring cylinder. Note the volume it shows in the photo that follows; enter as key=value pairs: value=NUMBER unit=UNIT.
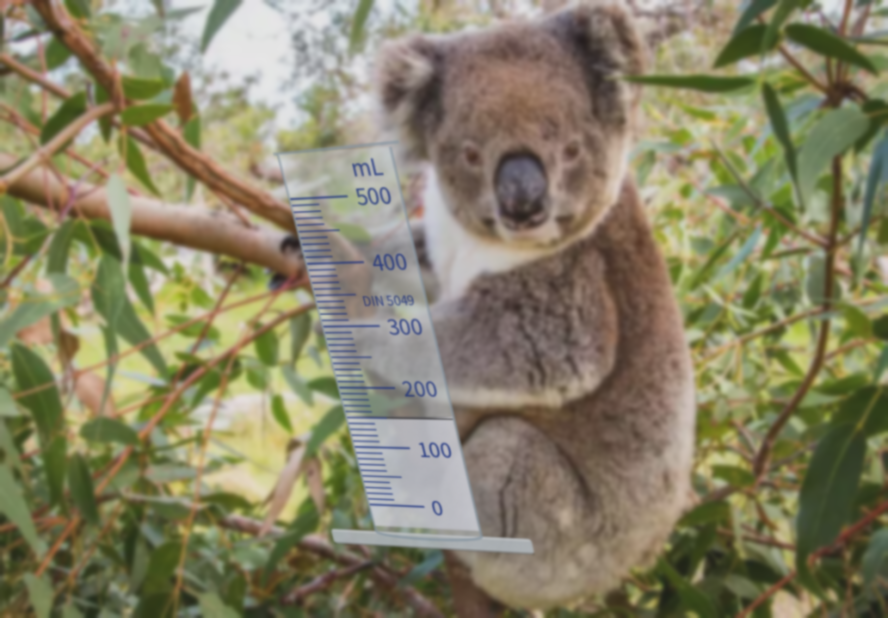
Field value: value=150 unit=mL
